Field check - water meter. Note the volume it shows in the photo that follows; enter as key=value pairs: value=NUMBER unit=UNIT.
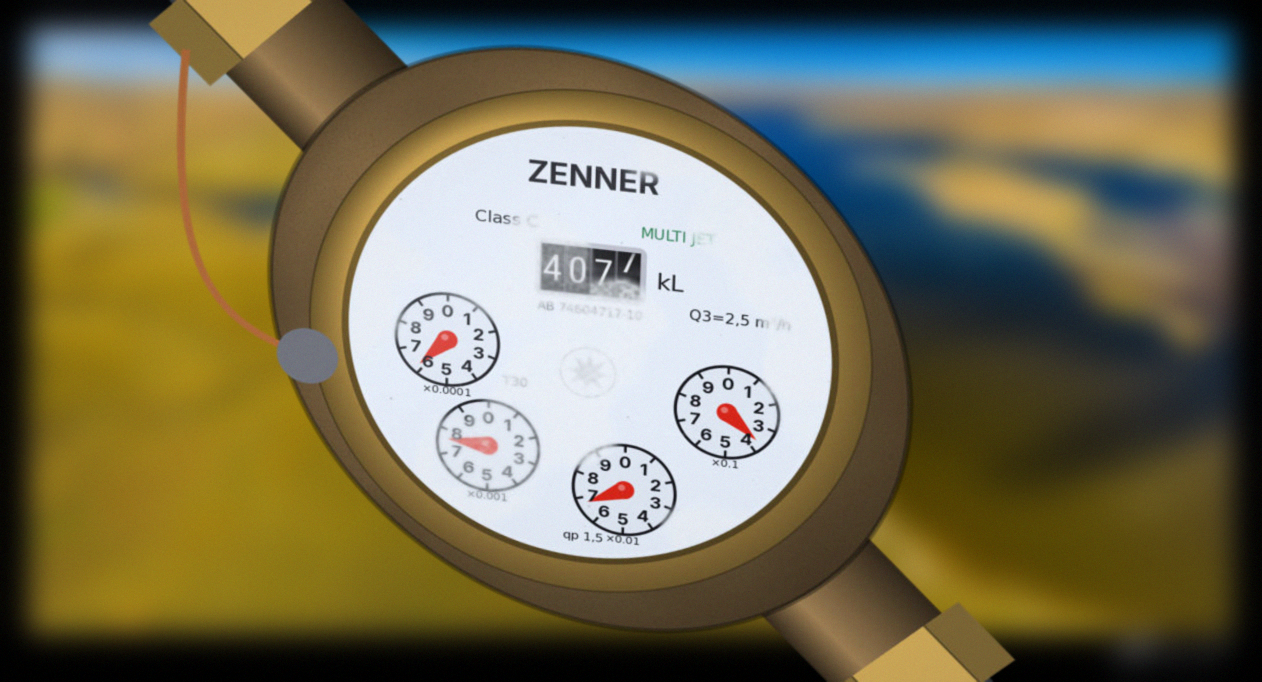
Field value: value=4077.3676 unit=kL
